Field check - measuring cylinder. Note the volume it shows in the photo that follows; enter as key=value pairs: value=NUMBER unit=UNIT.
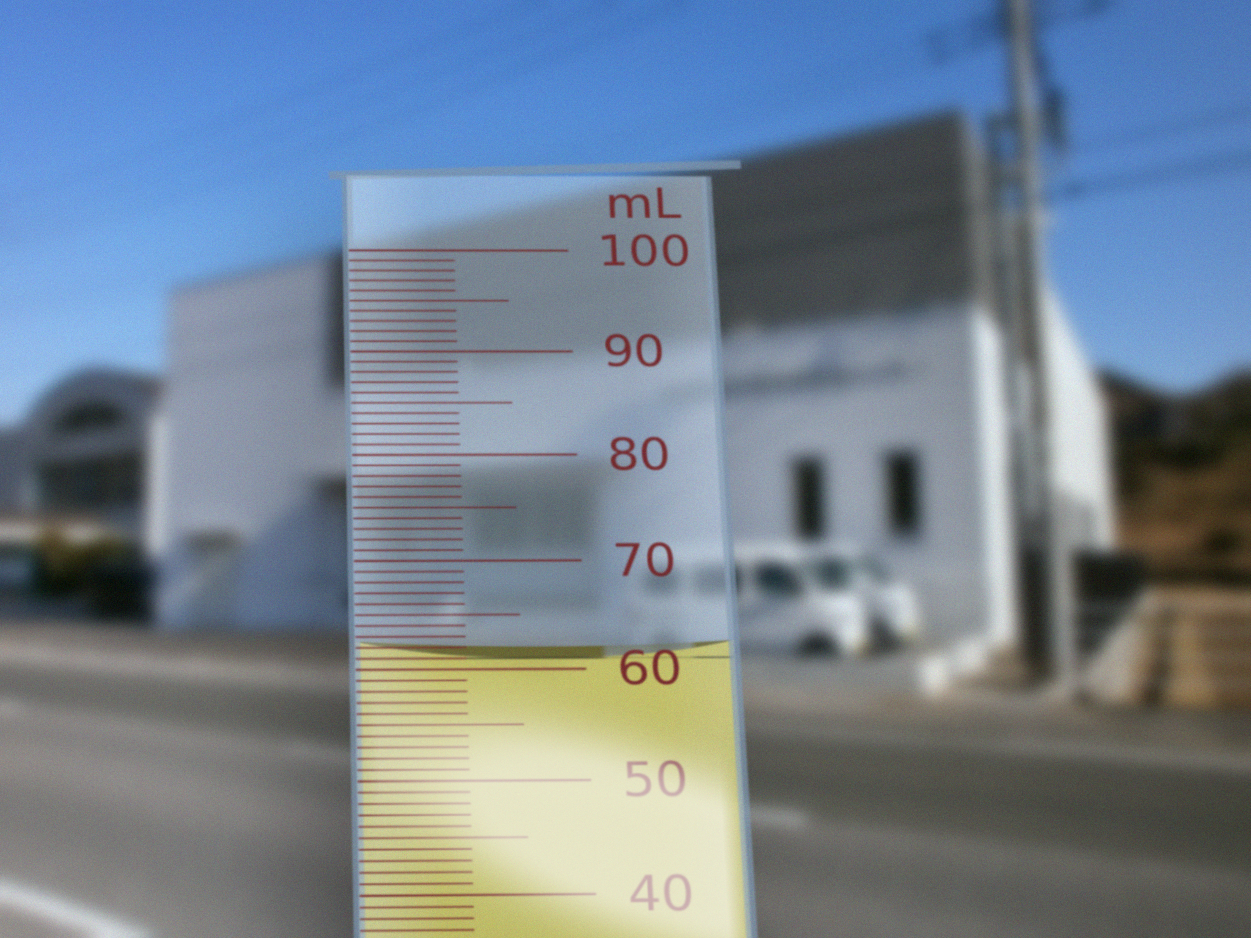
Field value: value=61 unit=mL
